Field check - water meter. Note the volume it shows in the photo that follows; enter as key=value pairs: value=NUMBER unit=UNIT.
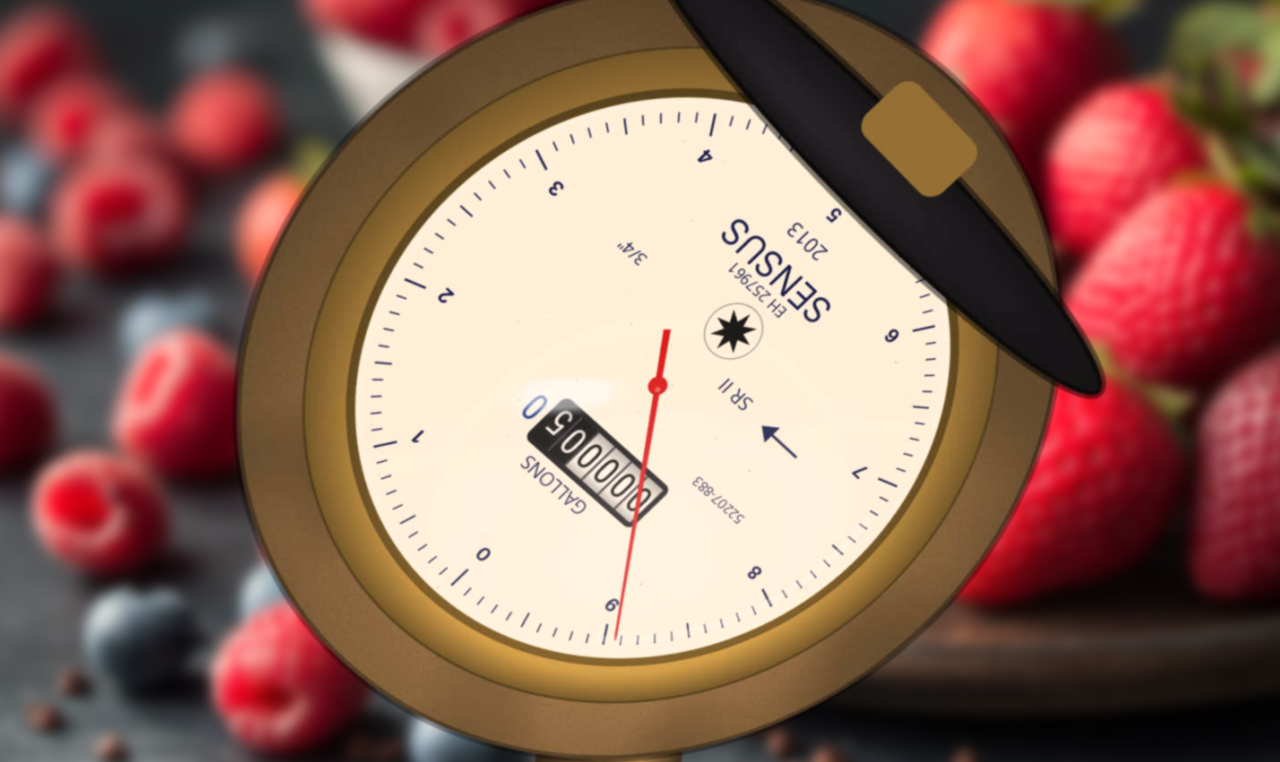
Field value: value=48.9 unit=gal
